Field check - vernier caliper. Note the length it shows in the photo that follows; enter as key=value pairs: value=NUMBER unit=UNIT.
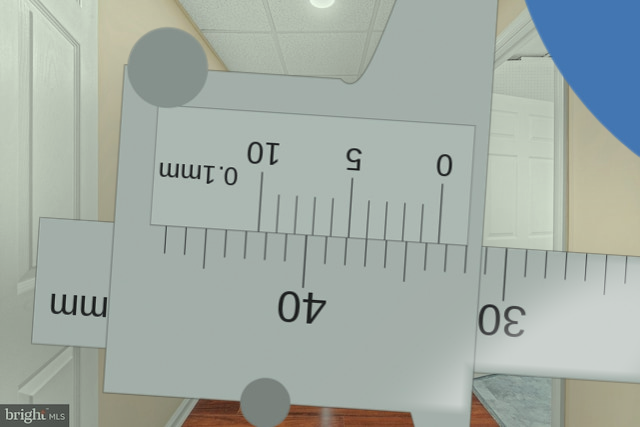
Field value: value=33.4 unit=mm
